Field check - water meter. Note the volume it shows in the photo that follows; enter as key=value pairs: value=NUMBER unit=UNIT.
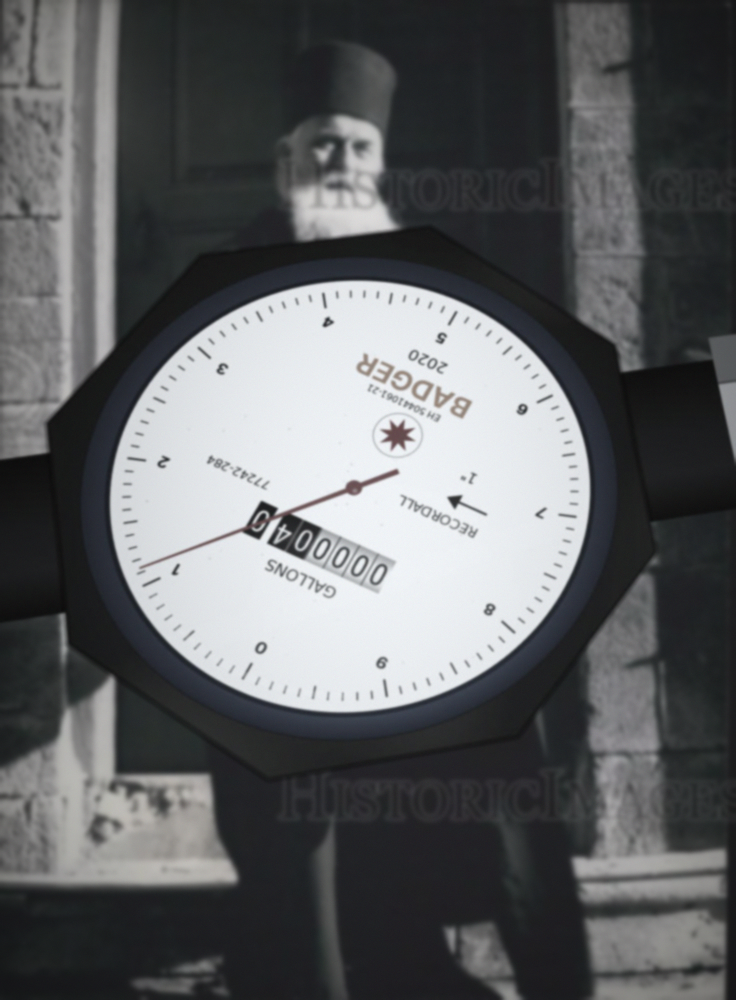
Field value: value=41.1 unit=gal
